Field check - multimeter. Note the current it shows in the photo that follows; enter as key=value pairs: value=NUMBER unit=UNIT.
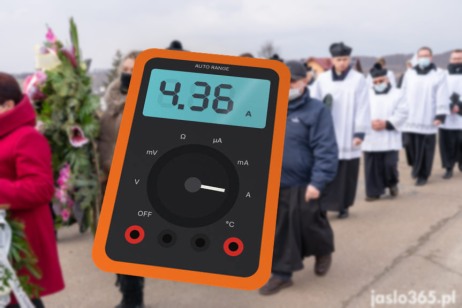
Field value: value=4.36 unit=A
